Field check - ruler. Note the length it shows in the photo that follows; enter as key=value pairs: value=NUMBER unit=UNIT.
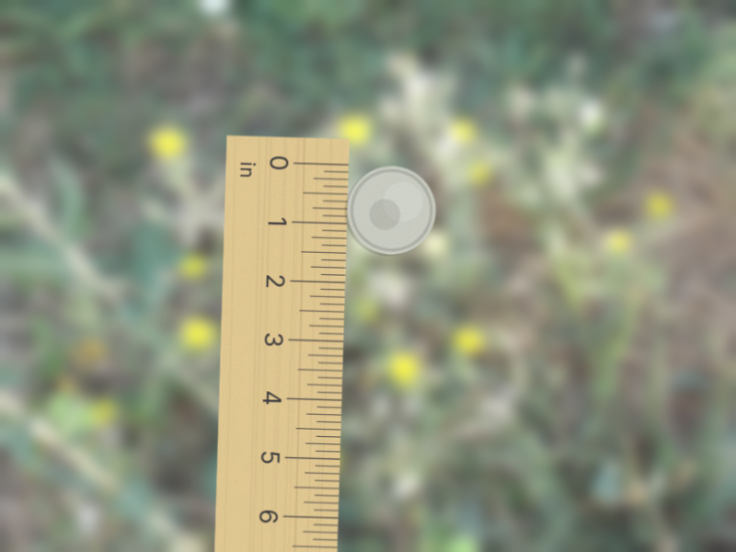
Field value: value=1.5 unit=in
